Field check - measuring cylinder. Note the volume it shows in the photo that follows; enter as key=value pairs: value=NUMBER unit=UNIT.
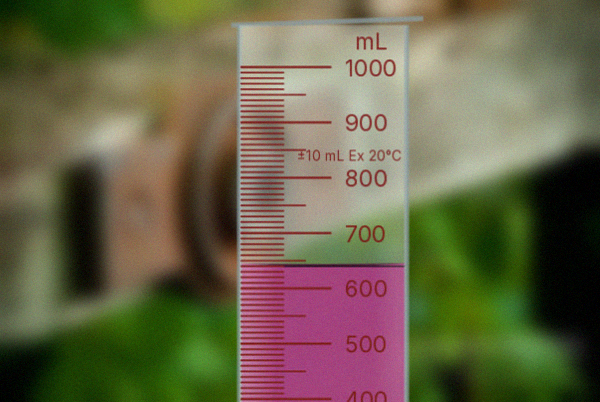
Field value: value=640 unit=mL
